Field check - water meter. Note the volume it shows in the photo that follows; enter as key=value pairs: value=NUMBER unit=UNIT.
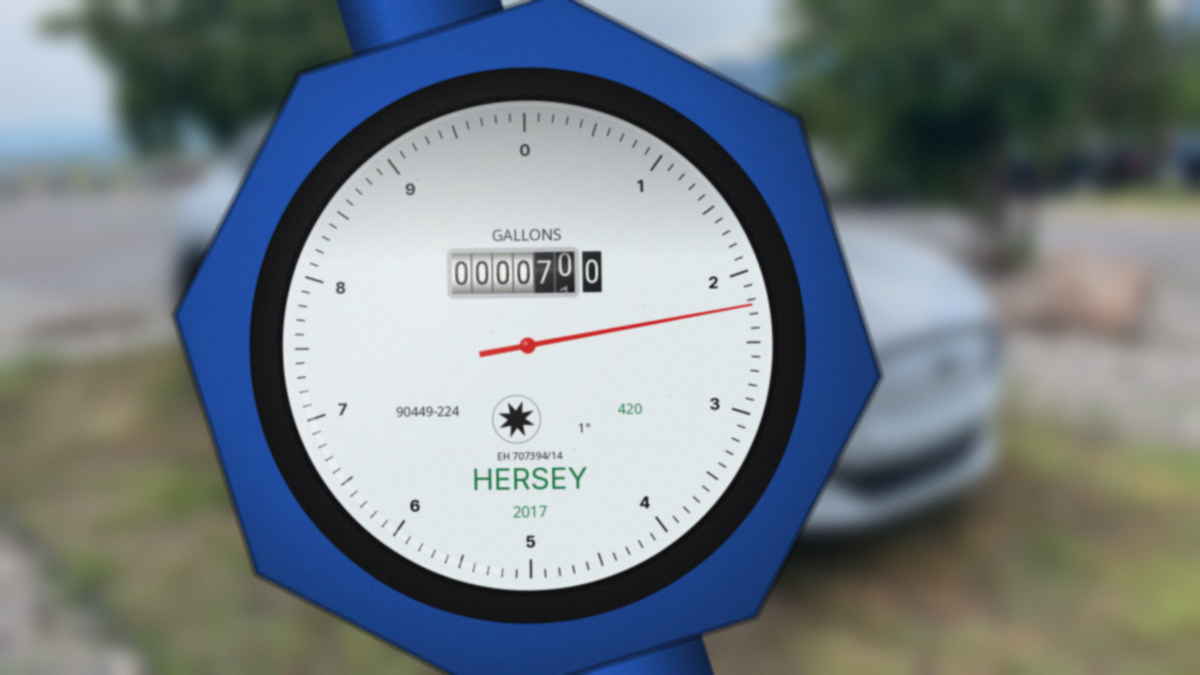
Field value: value=702.2 unit=gal
